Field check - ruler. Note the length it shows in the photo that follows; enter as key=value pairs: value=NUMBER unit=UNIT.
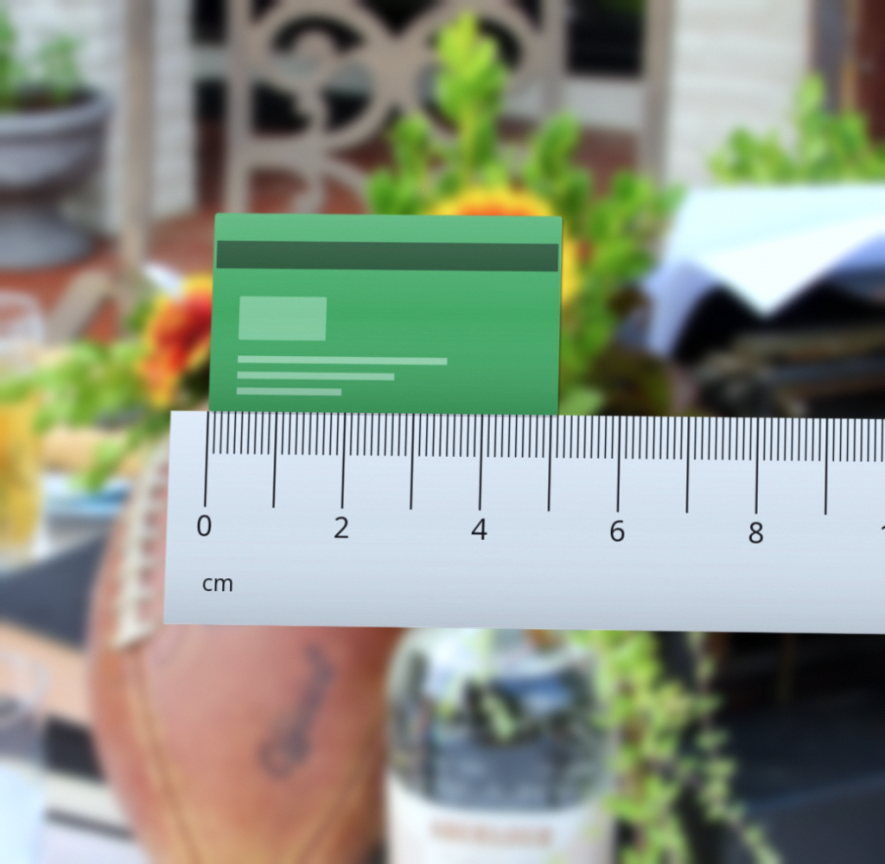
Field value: value=5.1 unit=cm
